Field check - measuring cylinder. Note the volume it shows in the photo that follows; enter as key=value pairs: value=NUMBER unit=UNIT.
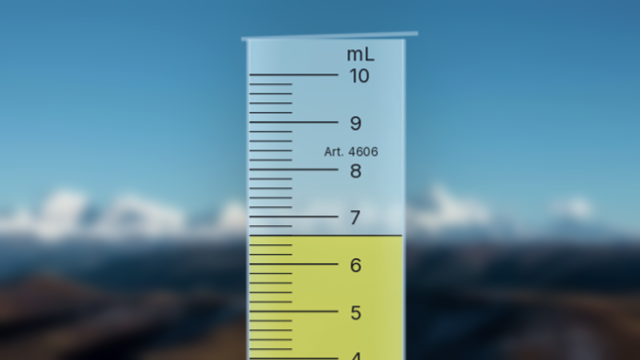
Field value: value=6.6 unit=mL
